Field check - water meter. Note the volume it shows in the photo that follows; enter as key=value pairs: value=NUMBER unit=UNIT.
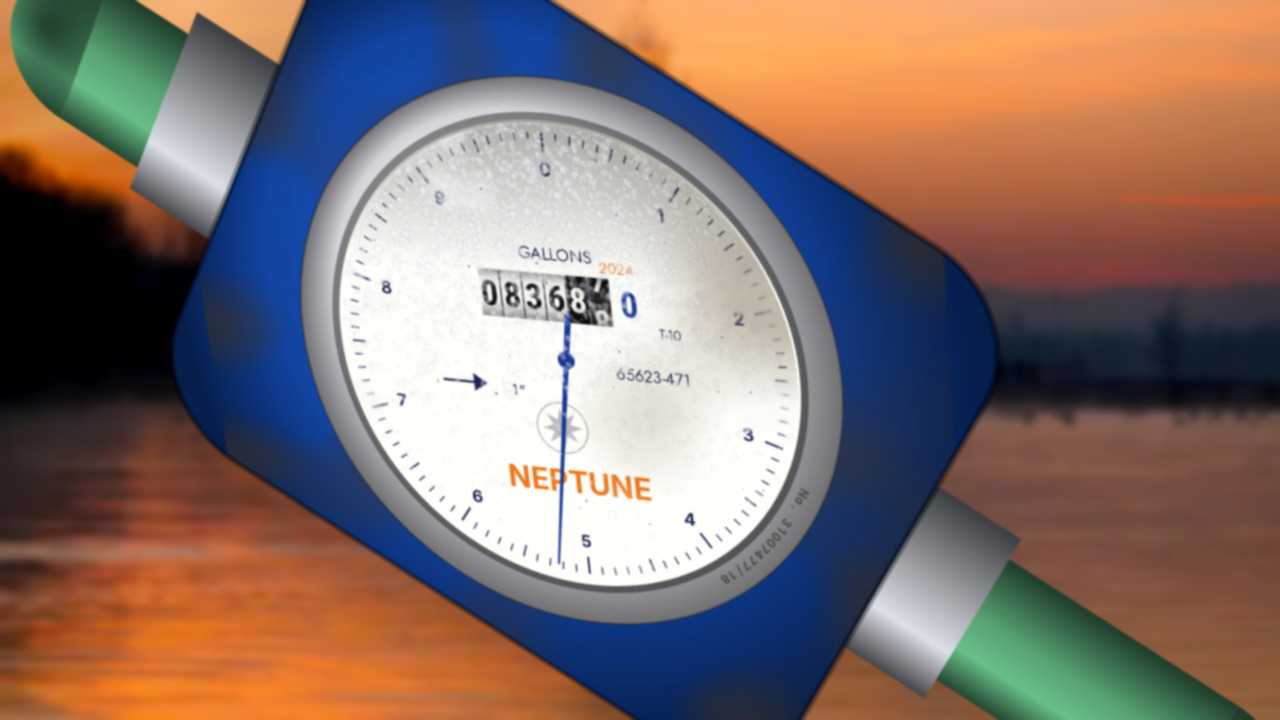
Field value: value=836875.2 unit=gal
